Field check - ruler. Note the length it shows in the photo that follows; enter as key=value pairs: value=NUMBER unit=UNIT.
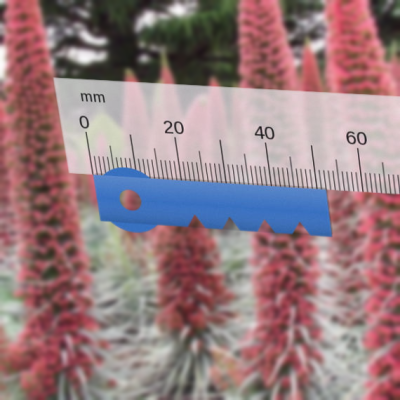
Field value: value=52 unit=mm
